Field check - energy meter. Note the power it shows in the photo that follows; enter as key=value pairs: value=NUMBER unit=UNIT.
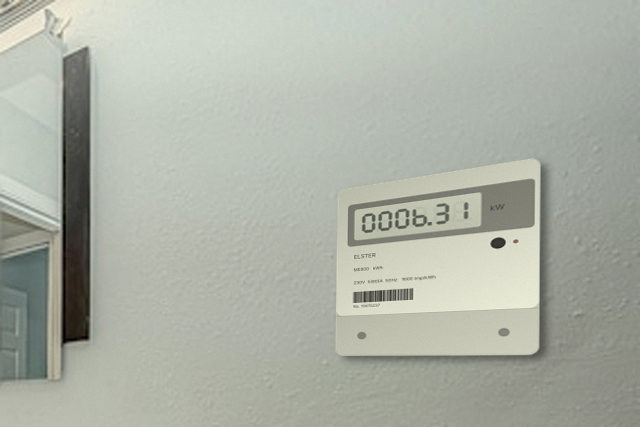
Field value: value=6.31 unit=kW
